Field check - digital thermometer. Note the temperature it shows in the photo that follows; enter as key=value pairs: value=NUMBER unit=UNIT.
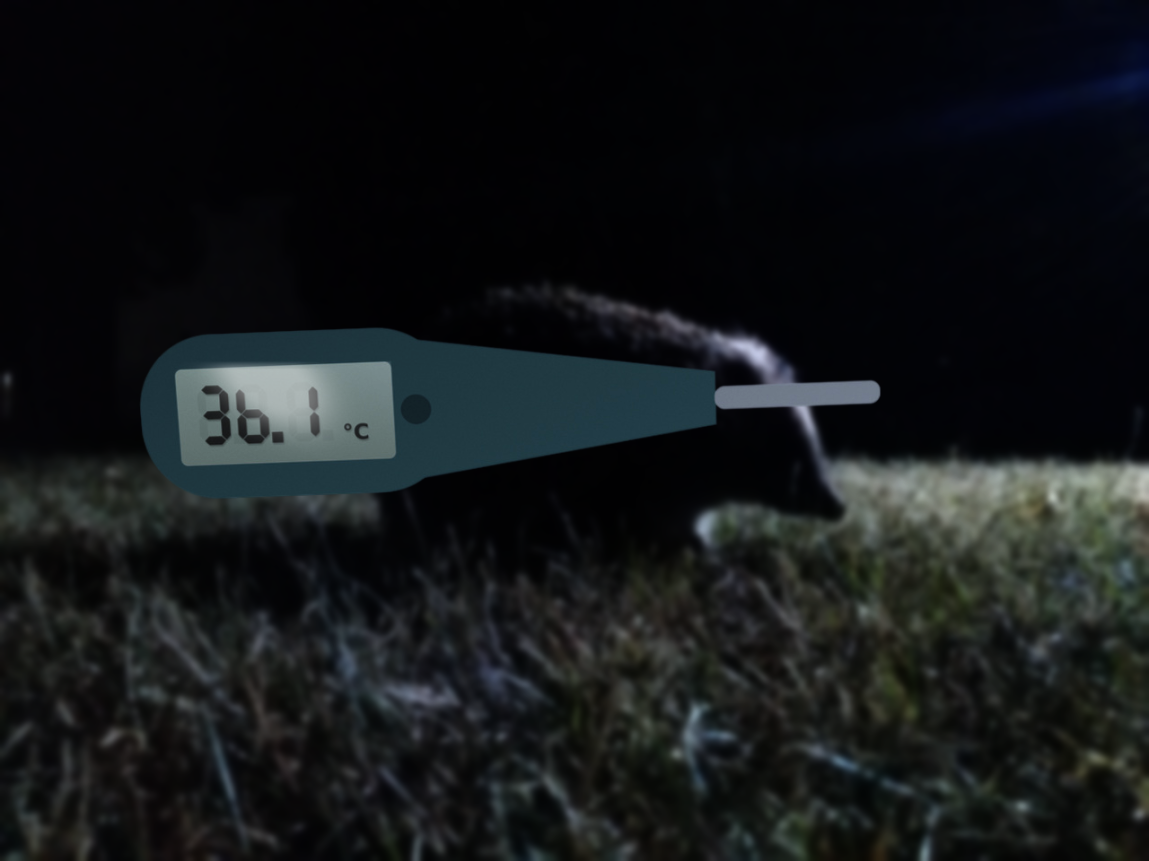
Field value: value=36.1 unit=°C
